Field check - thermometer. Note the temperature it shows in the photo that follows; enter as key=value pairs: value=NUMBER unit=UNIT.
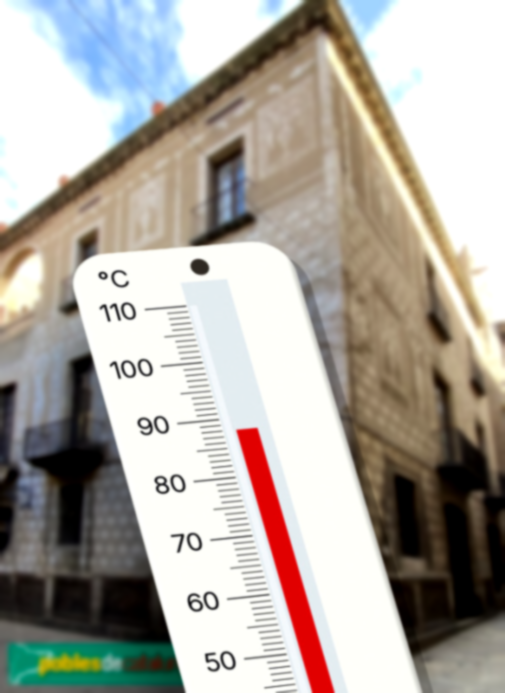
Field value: value=88 unit=°C
